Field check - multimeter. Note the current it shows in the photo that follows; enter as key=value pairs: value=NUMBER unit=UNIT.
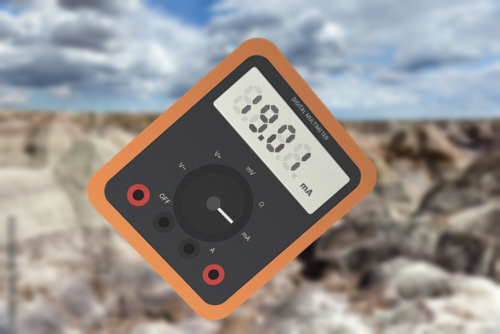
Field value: value=19.01 unit=mA
